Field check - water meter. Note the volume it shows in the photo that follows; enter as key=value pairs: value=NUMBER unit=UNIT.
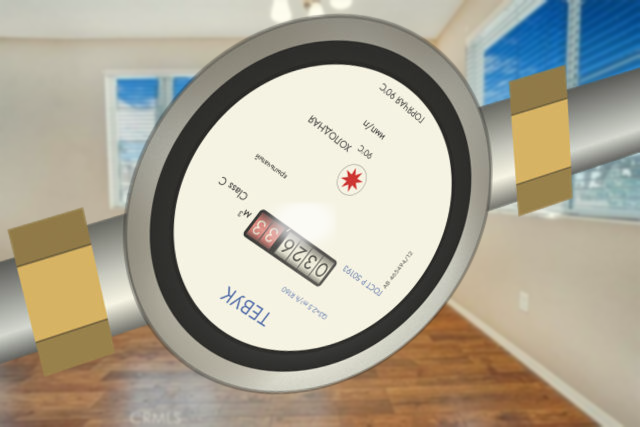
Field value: value=326.33 unit=m³
